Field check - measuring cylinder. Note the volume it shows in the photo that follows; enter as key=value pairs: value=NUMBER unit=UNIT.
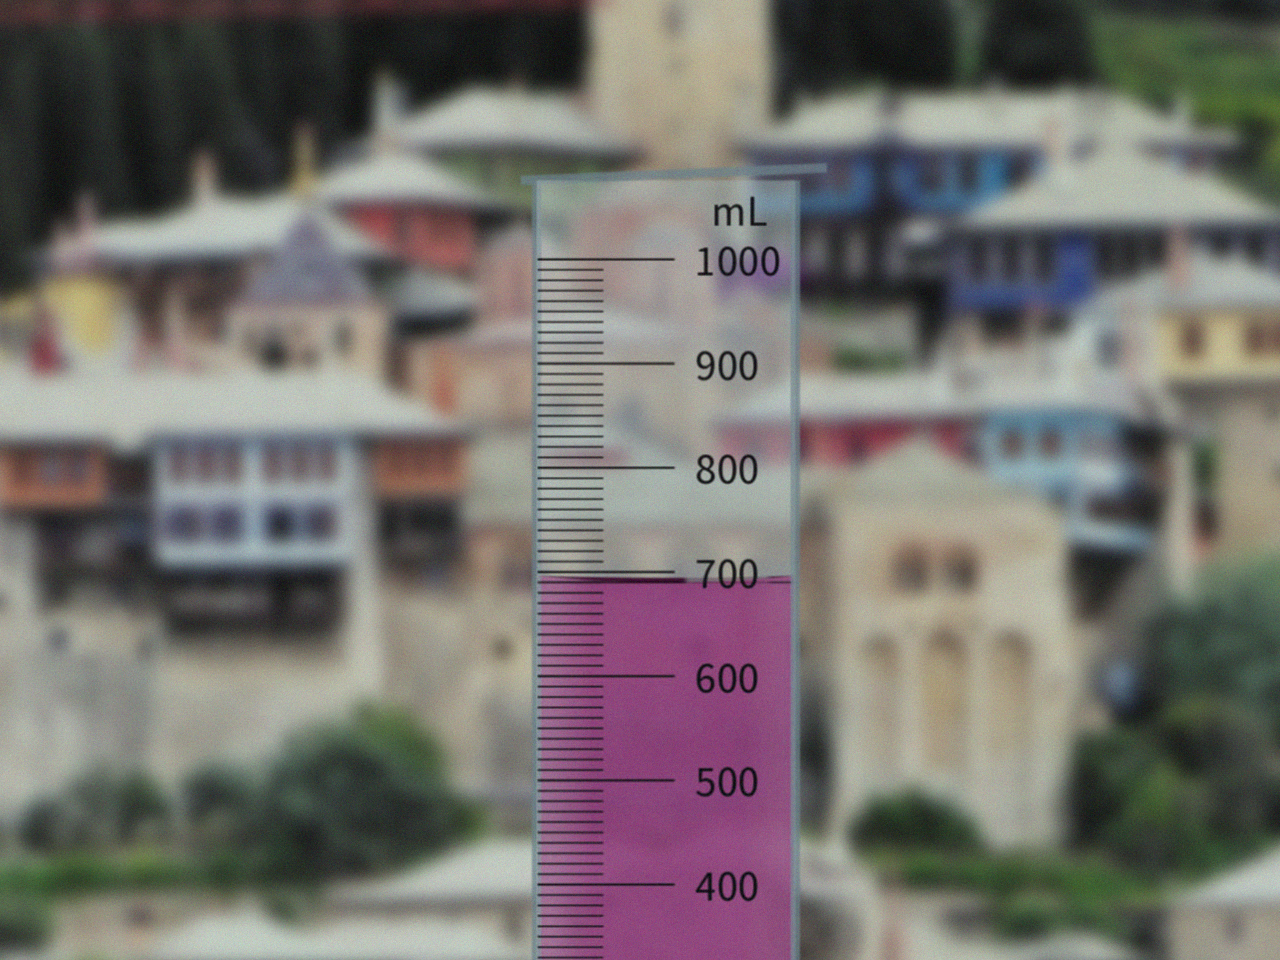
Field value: value=690 unit=mL
